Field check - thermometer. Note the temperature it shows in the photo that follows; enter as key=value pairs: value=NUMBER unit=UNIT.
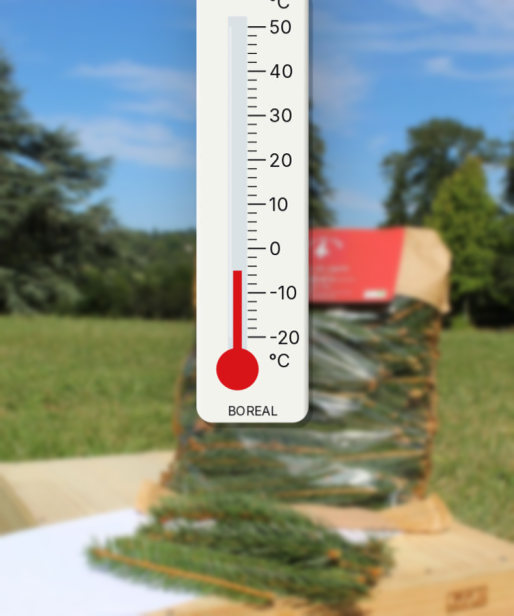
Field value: value=-5 unit=°C
